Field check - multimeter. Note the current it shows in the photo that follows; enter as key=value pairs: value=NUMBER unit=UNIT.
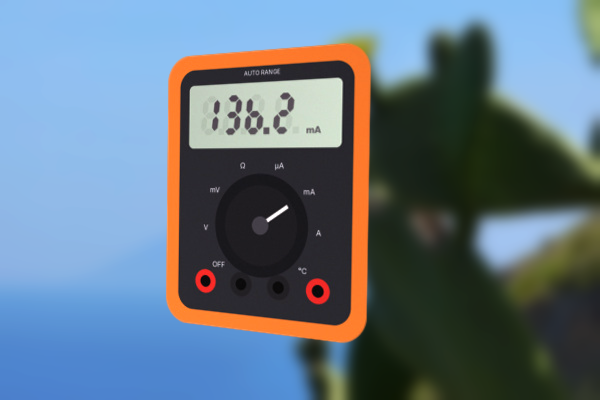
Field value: value=136.2 unit=mA
